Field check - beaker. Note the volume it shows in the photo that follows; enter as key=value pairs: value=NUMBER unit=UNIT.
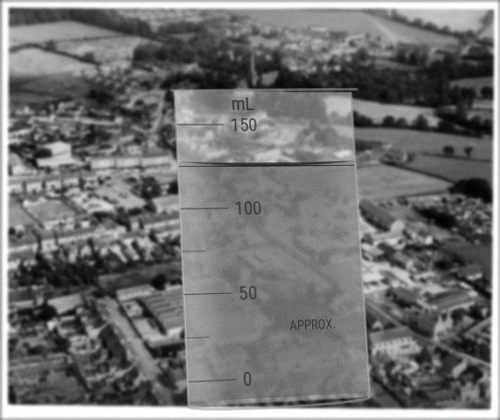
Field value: value=125 unit=mL
